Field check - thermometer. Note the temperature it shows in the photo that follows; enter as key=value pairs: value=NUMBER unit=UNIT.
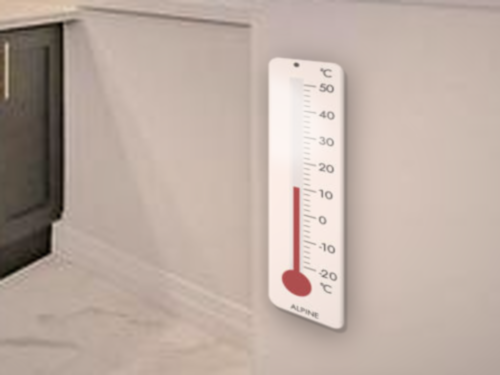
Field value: value=10 unit=°C
